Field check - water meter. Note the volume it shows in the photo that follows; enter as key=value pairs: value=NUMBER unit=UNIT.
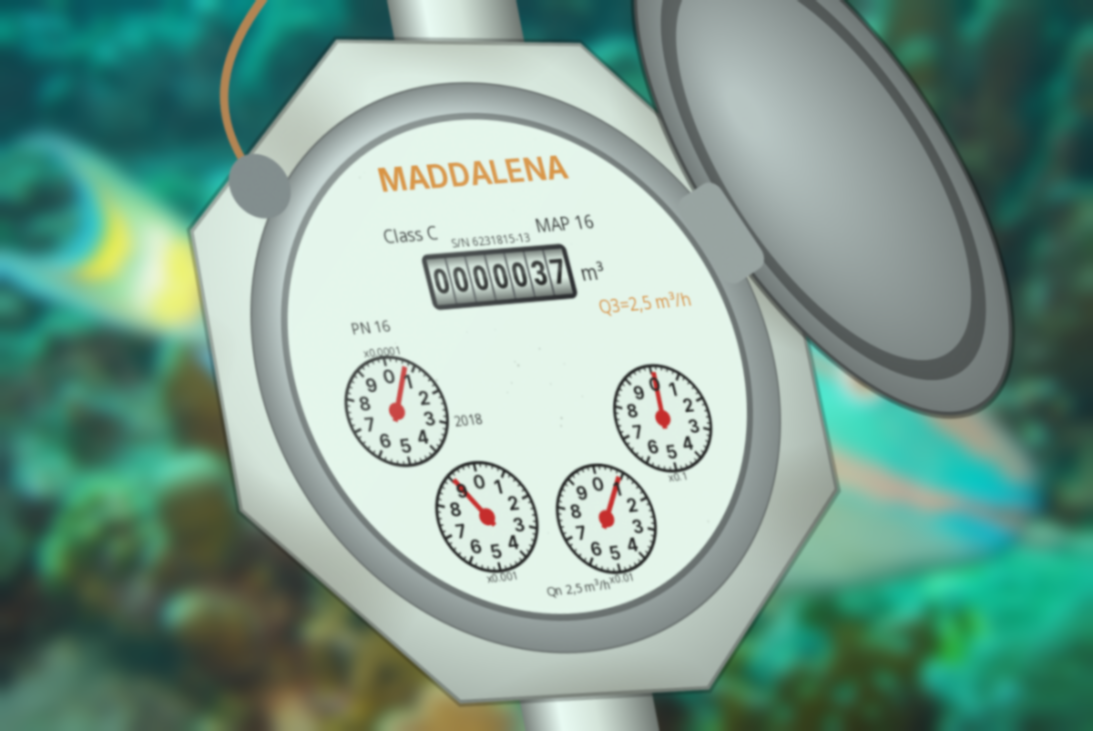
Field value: value=37.0090 unit=m³
